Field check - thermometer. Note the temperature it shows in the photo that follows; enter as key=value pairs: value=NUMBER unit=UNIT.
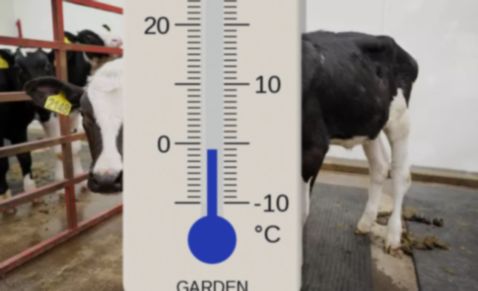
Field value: value=-1 unit=°C
